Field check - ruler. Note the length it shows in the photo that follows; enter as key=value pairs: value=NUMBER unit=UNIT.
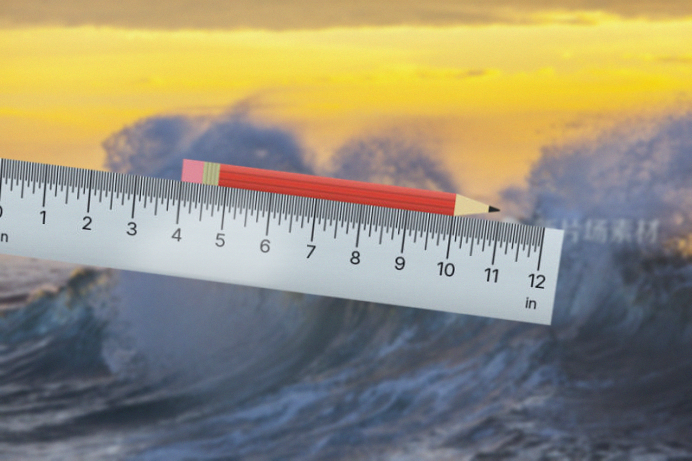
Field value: value=7 unit=in
